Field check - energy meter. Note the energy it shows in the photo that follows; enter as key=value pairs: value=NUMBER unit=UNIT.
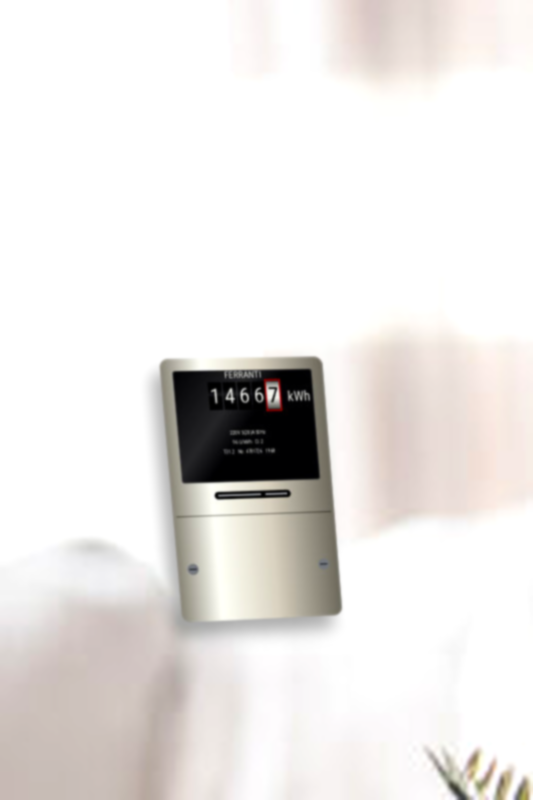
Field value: value=1466.7 unit=kWh
